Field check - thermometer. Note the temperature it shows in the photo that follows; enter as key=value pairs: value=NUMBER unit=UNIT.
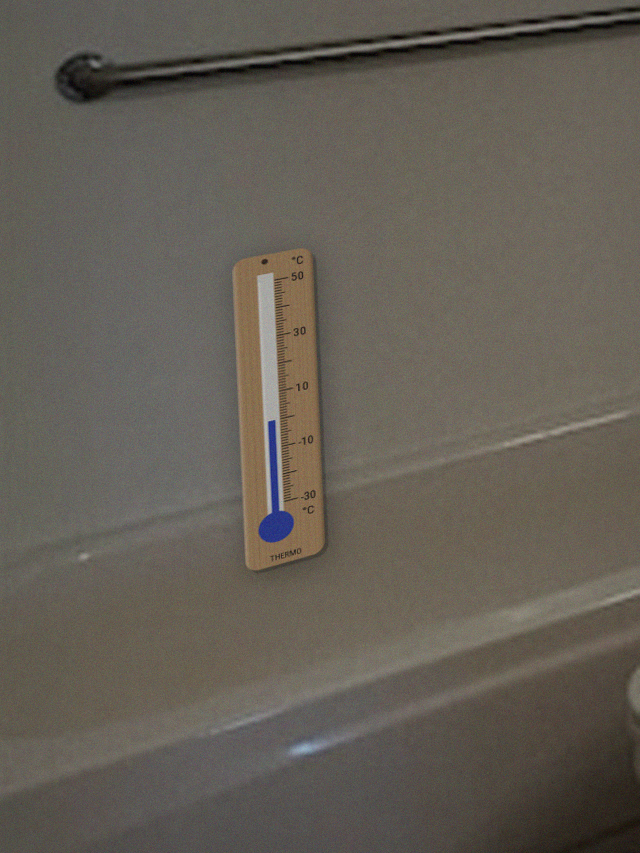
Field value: value=0 unit=°C
